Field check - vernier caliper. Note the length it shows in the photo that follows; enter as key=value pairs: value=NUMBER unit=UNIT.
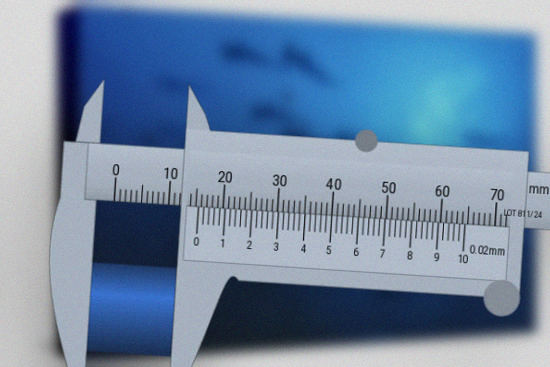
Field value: value=15.5 unit=mm
